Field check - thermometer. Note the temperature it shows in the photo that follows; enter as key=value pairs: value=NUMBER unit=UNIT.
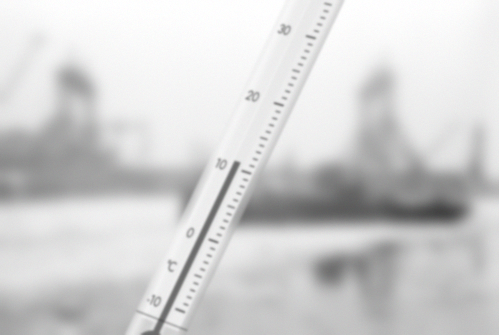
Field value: value=11 unit=°C
